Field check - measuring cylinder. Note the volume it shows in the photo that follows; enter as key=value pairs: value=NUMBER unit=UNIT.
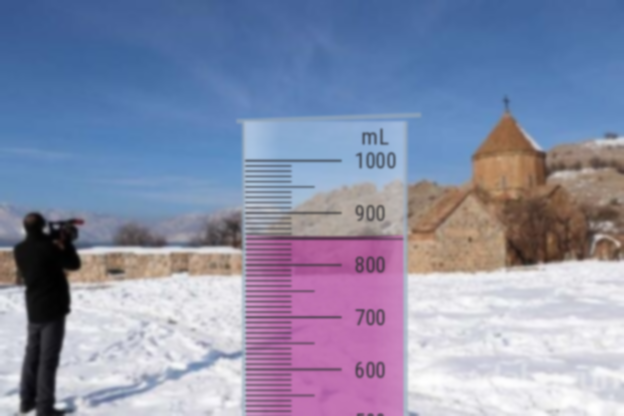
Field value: value=850 unit=mL
